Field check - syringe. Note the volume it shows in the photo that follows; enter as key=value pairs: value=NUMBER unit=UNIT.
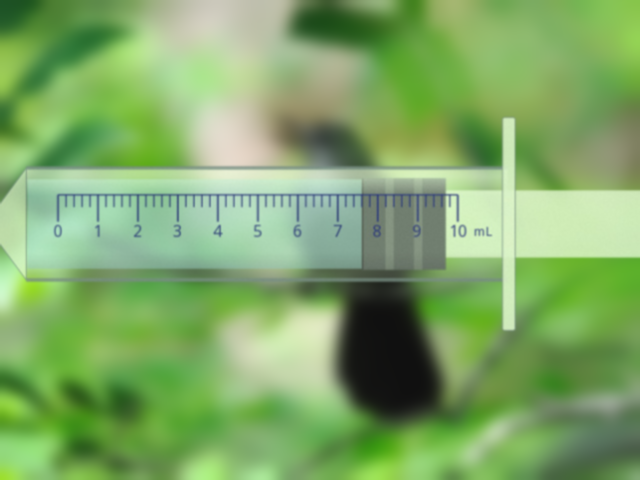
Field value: value=7.6 unit=mL
